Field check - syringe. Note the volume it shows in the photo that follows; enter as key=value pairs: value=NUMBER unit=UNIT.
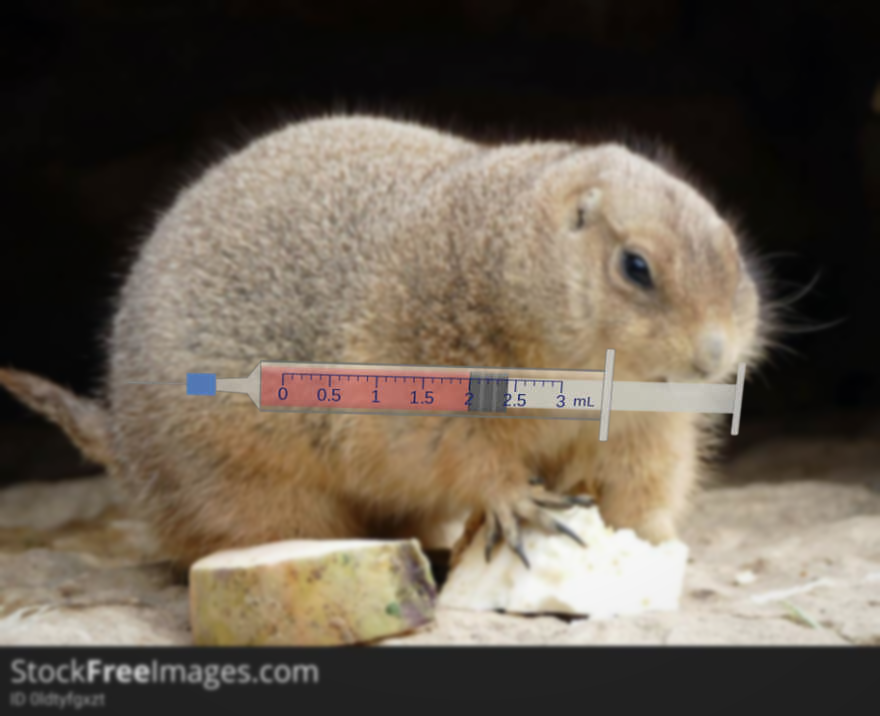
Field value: value=2 unit=mL
